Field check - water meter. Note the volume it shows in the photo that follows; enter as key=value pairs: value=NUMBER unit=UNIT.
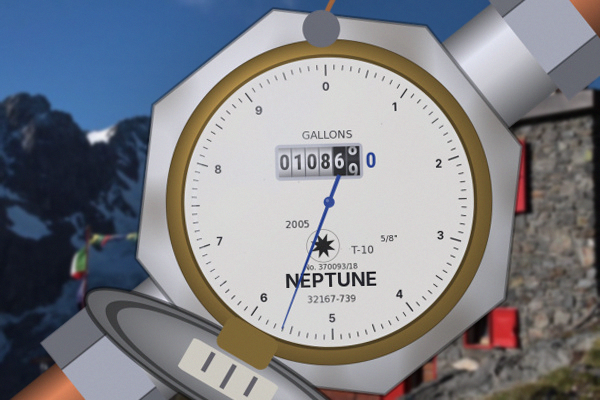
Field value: value=108685.6 unit=gal
